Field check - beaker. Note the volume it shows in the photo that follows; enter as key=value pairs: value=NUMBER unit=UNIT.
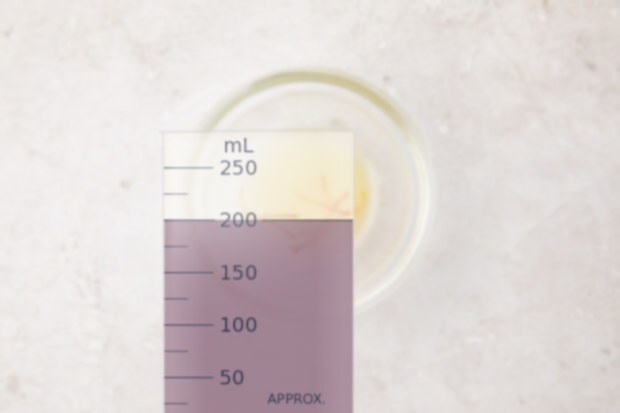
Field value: value=200 unit=mL
